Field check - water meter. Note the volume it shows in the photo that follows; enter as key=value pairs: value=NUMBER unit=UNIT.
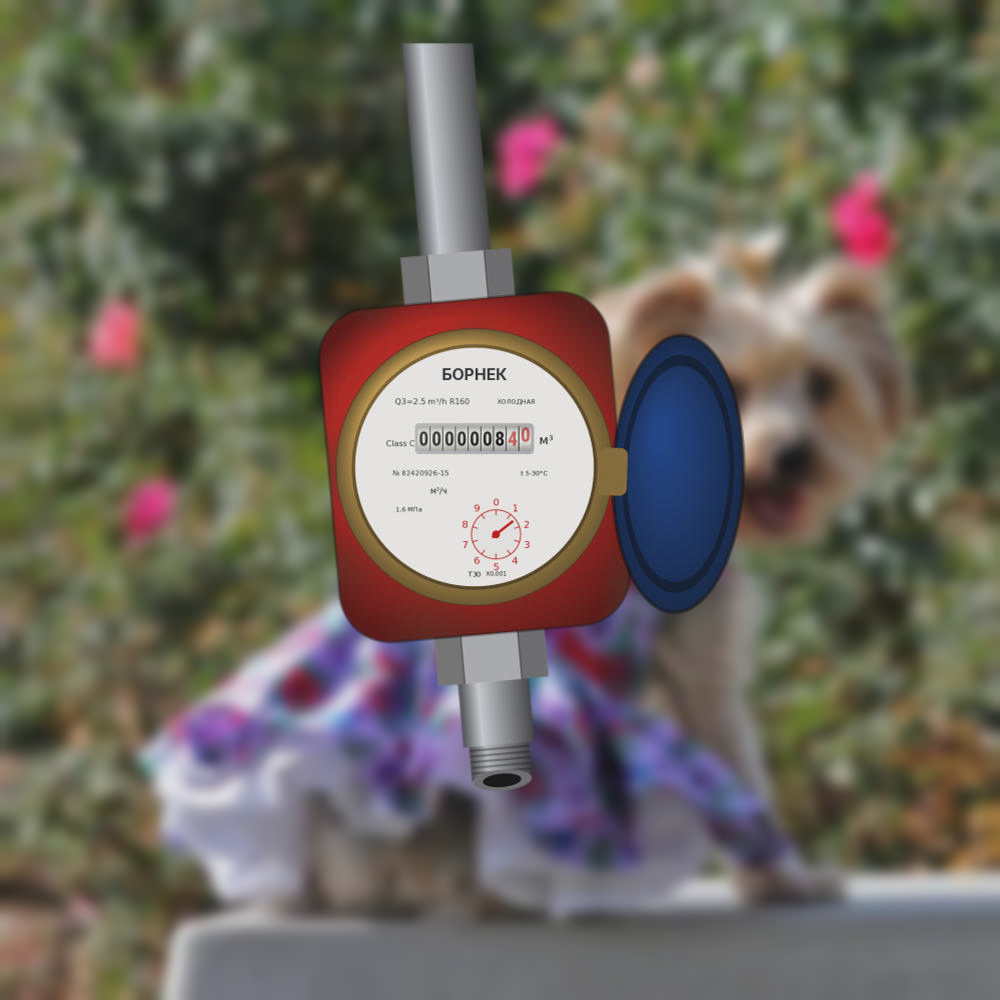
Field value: value=8.401 unit=m³
